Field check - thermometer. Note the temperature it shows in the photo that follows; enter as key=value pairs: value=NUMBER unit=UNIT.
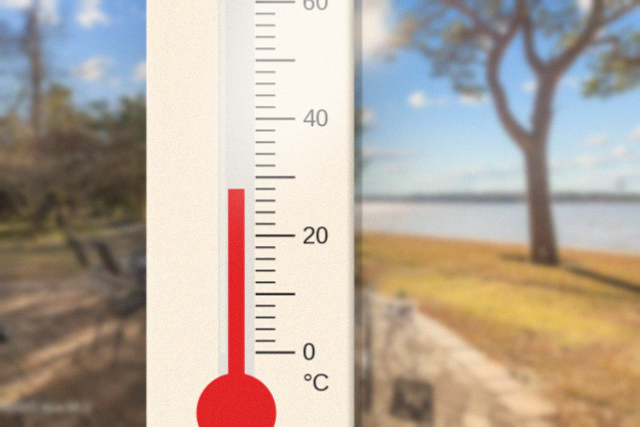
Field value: value=28 unit=°C
